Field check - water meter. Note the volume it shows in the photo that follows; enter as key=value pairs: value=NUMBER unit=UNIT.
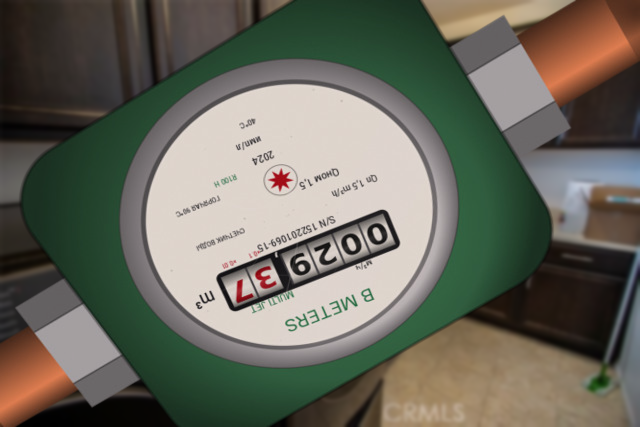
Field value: value=29.37 unit=m³
